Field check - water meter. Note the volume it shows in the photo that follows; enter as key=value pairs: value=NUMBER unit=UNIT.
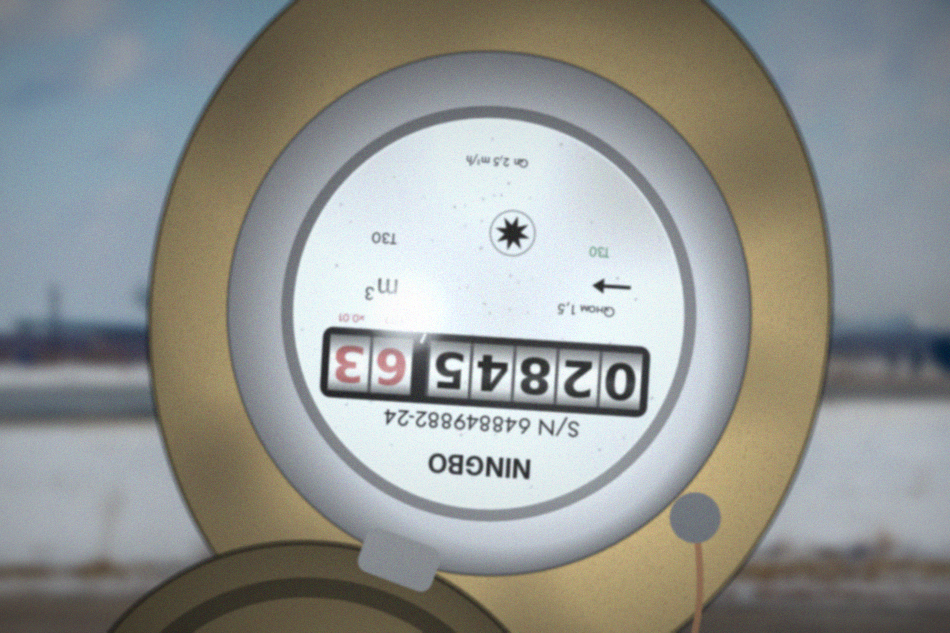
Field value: value=2845.63 unit=m³
